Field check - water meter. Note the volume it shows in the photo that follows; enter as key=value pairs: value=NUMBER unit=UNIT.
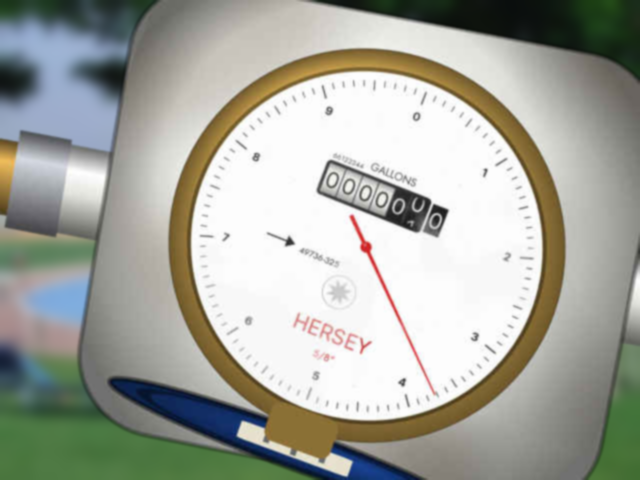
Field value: value=3.7 unit=gal
